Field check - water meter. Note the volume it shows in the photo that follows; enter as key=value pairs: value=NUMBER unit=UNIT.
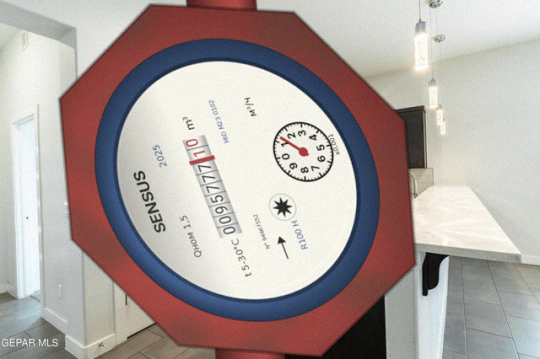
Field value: value=95777.101 unit=m³
